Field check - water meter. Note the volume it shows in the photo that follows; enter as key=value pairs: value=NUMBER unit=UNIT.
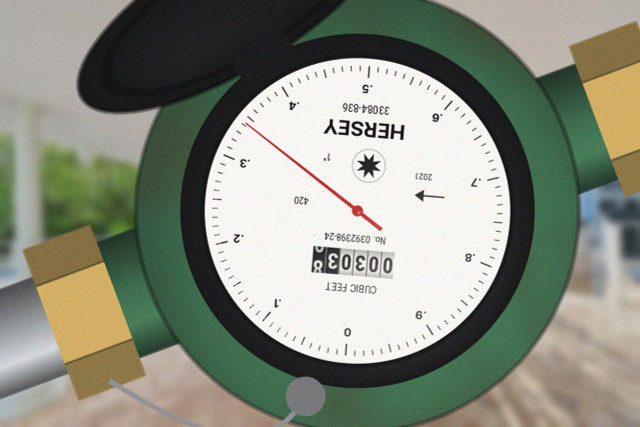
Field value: value=3038.34 unit=ft³
